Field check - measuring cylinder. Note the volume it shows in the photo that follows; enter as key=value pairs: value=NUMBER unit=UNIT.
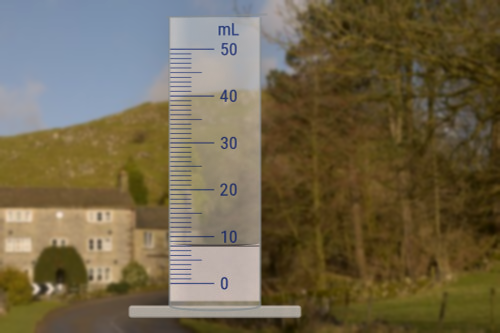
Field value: value=8 unit=mL
